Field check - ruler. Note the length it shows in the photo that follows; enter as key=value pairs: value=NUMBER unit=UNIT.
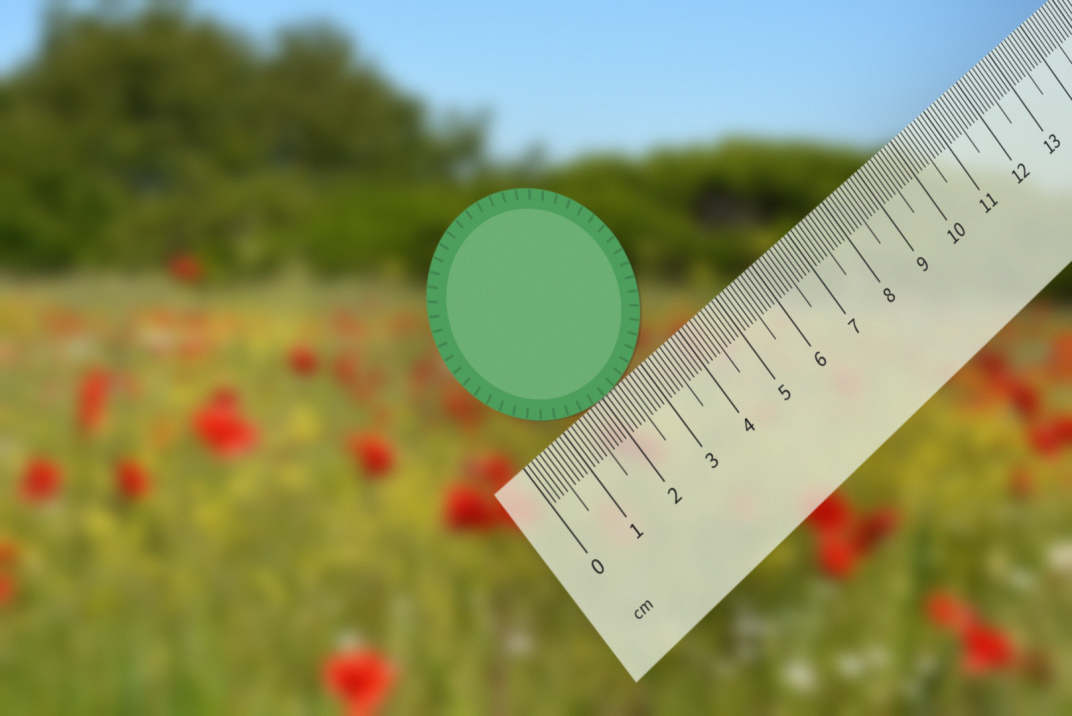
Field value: value=4.1 unit=cm
